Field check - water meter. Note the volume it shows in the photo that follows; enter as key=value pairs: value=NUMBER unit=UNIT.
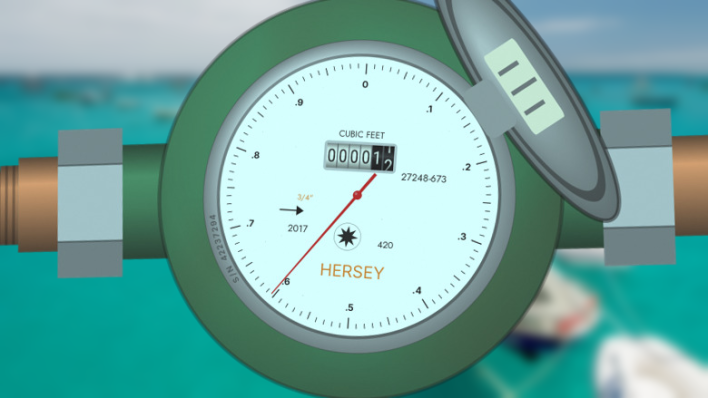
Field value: value=11.60 unit=ft³
